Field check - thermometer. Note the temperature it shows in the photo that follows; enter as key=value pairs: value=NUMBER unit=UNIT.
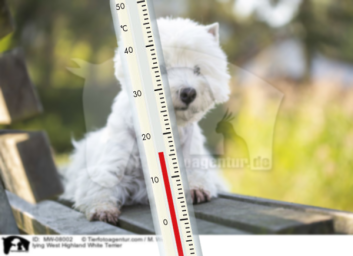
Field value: value=16 unit=°C
